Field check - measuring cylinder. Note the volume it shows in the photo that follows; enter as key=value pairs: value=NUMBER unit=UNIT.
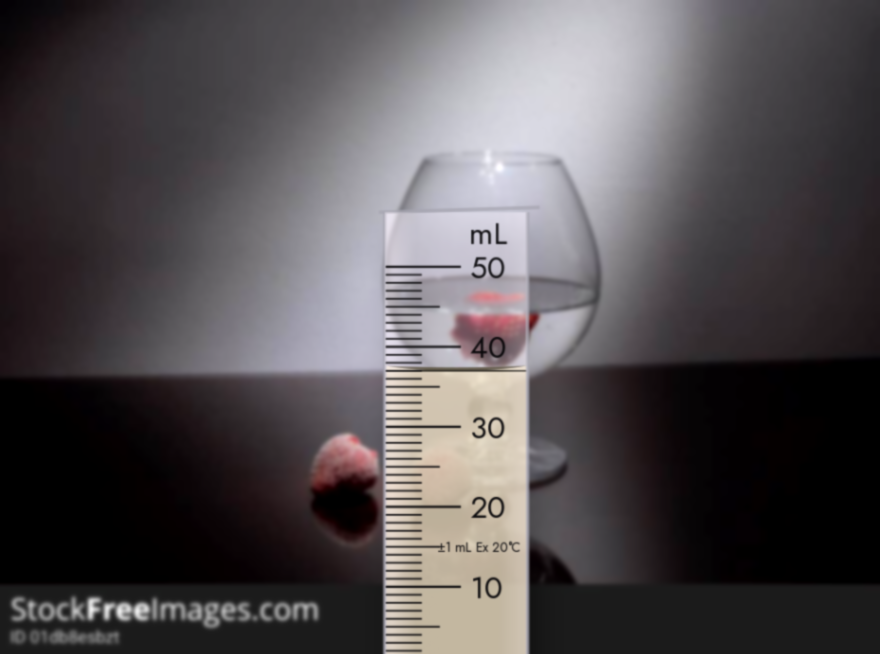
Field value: value=37 unit=mL
